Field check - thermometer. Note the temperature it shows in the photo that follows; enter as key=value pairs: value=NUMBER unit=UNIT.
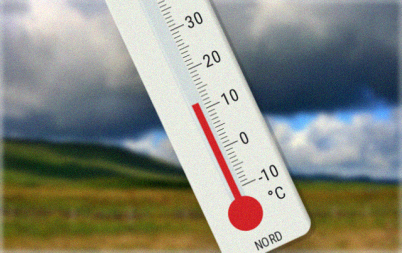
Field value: value=12 unit=°C
